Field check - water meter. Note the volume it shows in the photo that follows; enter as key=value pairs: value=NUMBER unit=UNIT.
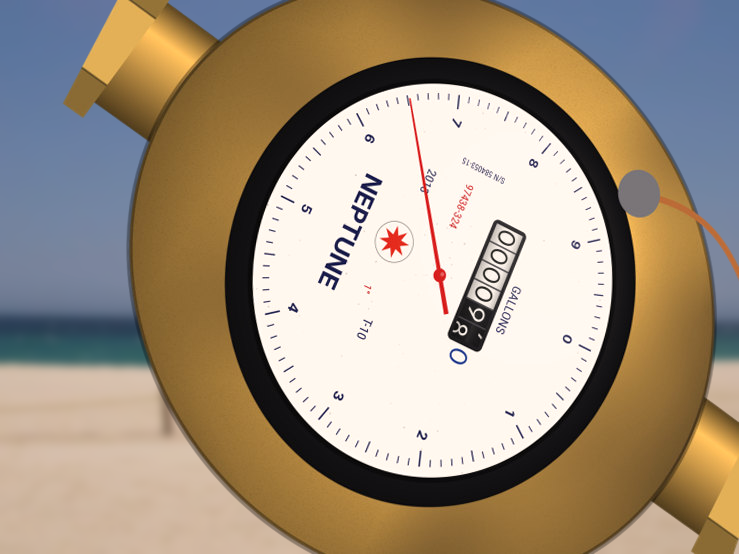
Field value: value=976.5 unit=gal
